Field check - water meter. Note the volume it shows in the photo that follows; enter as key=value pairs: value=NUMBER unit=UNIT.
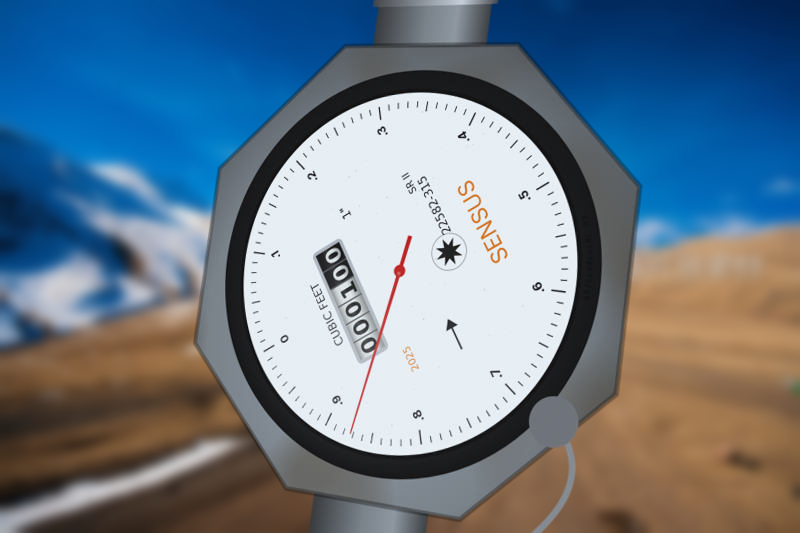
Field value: value=99.87 unit=ft³
